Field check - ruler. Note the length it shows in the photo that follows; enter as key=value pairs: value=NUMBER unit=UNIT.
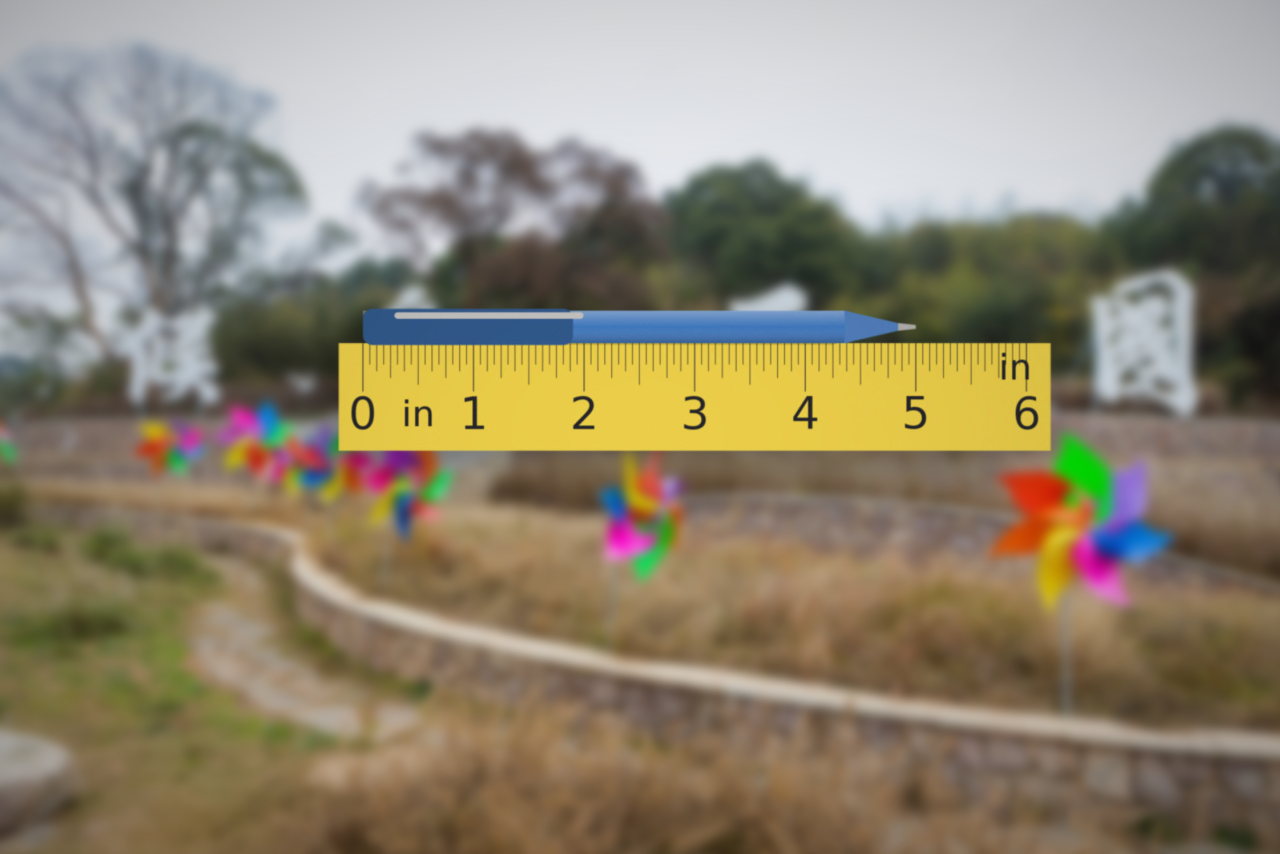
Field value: value=5 unit=in
